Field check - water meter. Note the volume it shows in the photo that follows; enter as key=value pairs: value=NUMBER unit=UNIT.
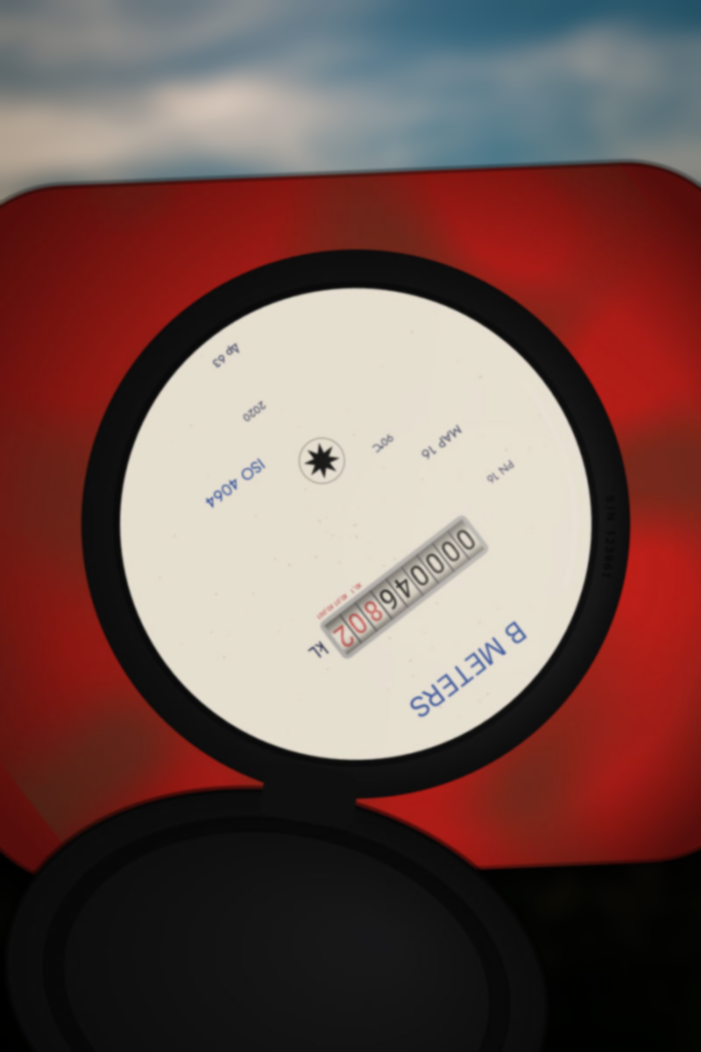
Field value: value=46.802 unit=kL
